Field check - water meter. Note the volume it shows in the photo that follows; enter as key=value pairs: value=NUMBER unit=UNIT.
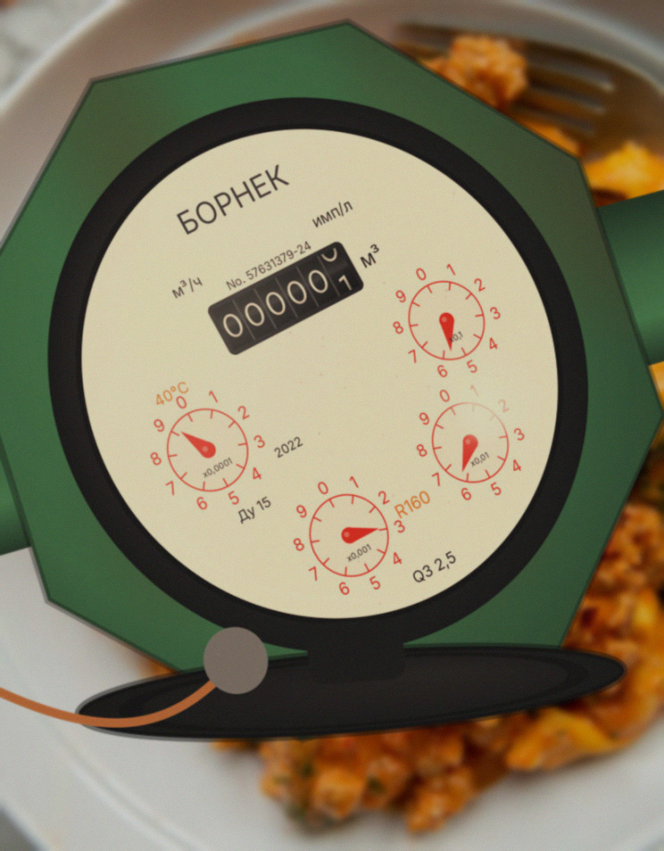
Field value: value=0.5629 unit=m³
